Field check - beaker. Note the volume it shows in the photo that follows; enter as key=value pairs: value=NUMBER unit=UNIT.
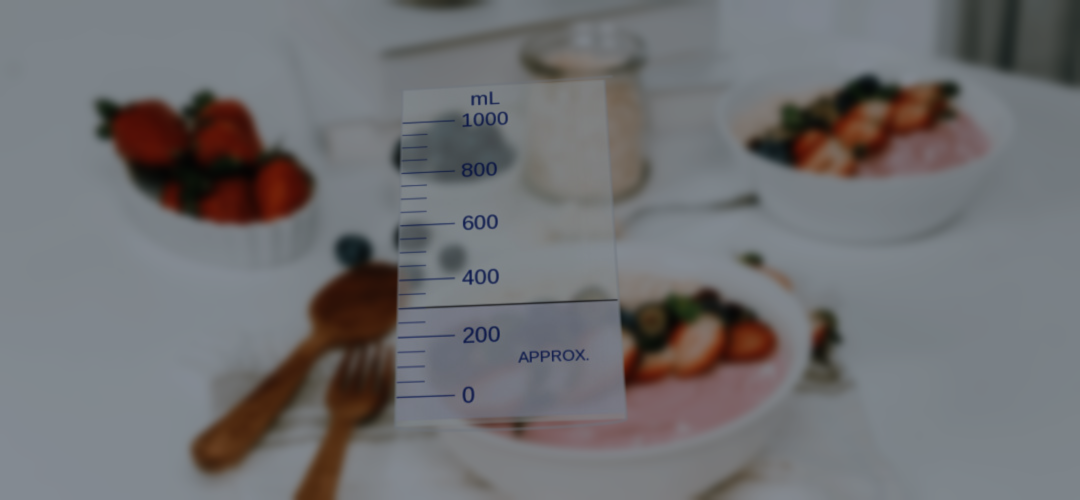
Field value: value=300 unit=mL
